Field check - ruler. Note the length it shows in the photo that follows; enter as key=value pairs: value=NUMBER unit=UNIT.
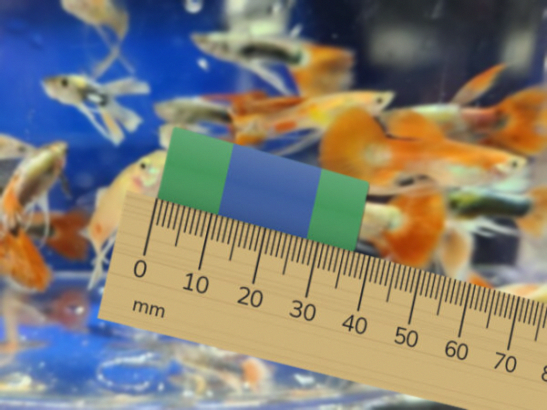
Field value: value=37 unit=mm
